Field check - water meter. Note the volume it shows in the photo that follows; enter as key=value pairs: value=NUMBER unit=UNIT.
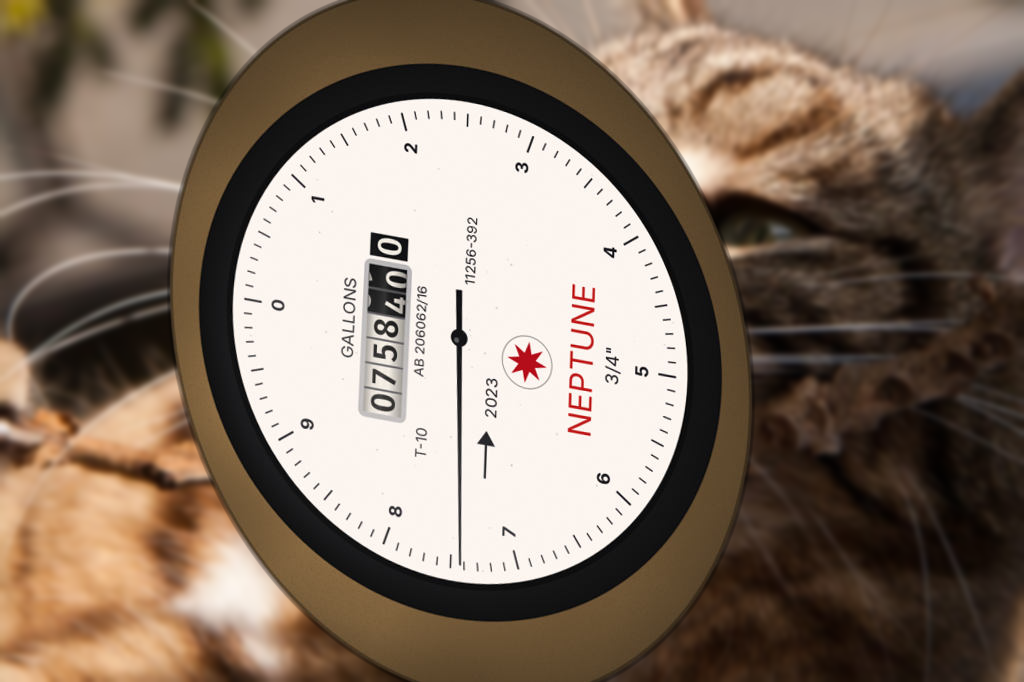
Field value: value=758397.4 unit=gal
